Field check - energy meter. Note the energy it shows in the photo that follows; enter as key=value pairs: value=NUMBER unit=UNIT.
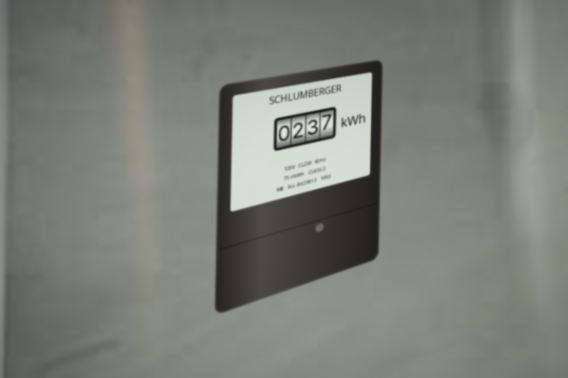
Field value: value=237 unit=kWh
